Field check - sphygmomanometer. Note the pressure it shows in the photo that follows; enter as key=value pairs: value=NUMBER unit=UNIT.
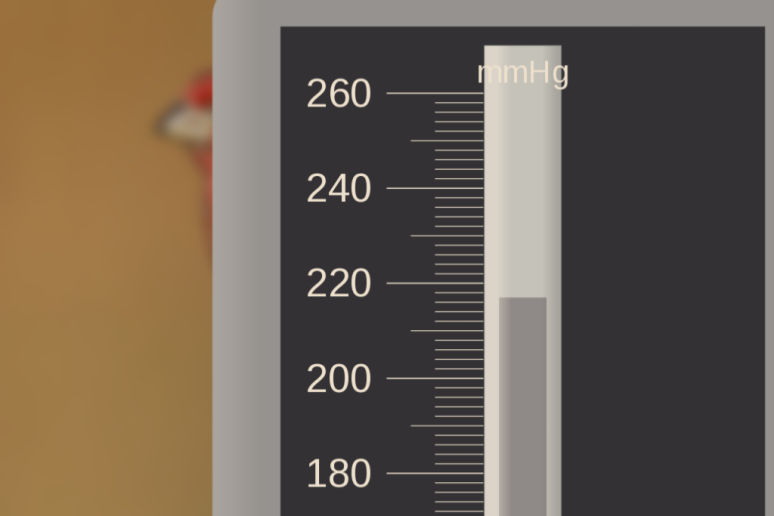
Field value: value=217 unit=mmHg
